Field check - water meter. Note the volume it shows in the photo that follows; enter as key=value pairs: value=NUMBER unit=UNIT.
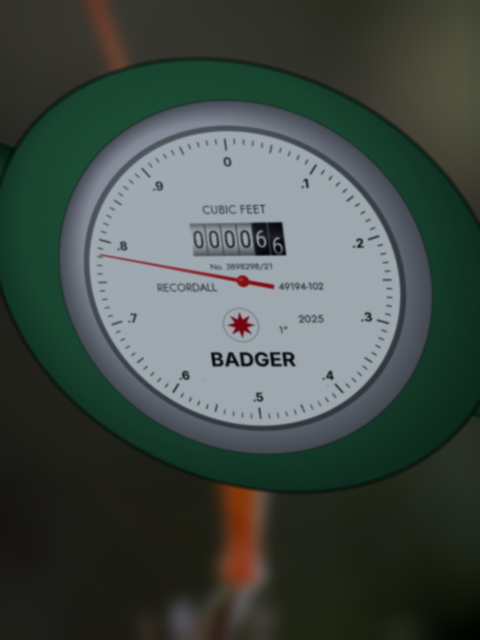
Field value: value=65.78 unit=ft³
